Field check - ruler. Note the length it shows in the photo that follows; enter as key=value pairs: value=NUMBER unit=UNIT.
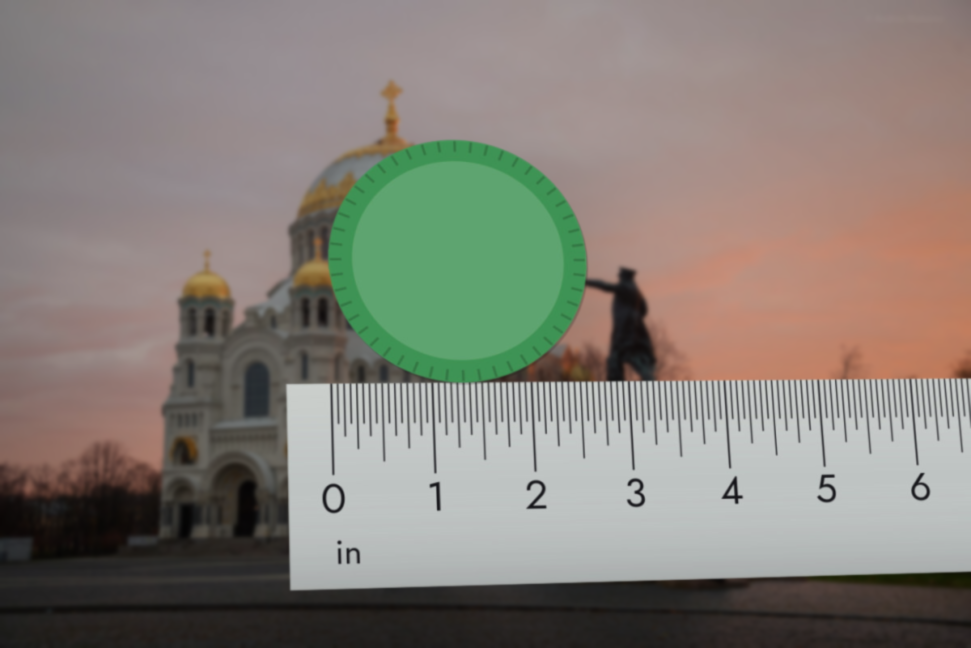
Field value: value=2.625 unit=in
